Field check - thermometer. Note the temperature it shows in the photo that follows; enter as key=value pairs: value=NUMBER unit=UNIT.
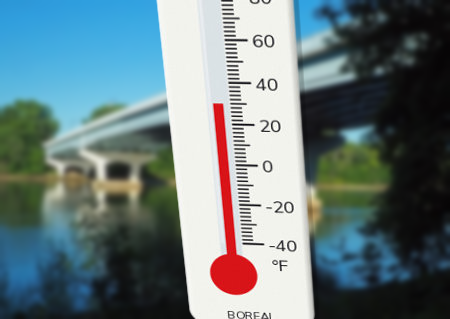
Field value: value=30 unit=°F
